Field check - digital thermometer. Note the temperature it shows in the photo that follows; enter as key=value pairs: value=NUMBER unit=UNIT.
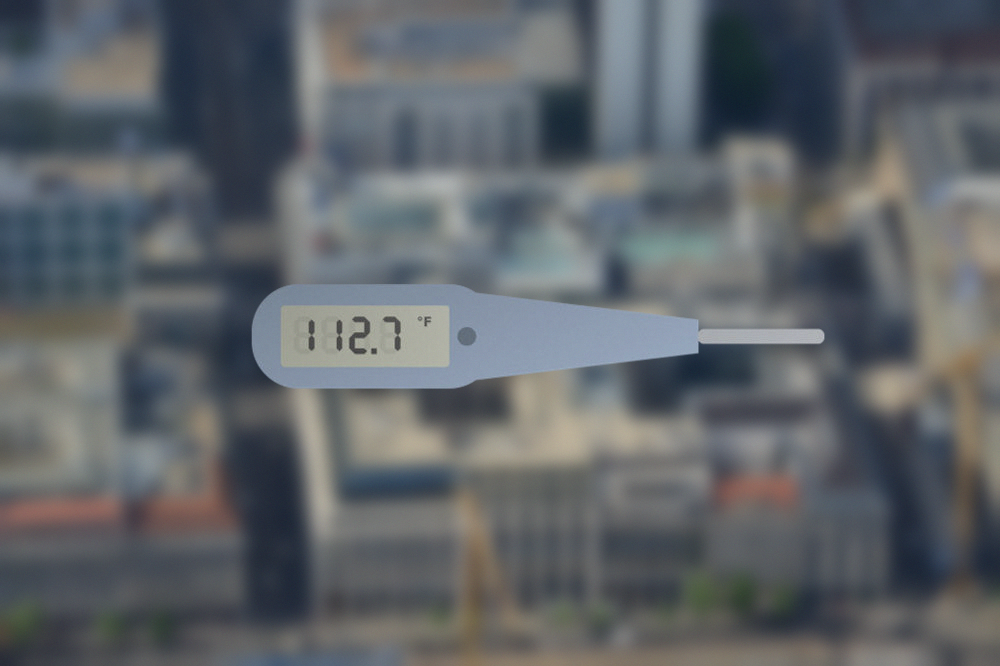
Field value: value=112.7 unit=°F
